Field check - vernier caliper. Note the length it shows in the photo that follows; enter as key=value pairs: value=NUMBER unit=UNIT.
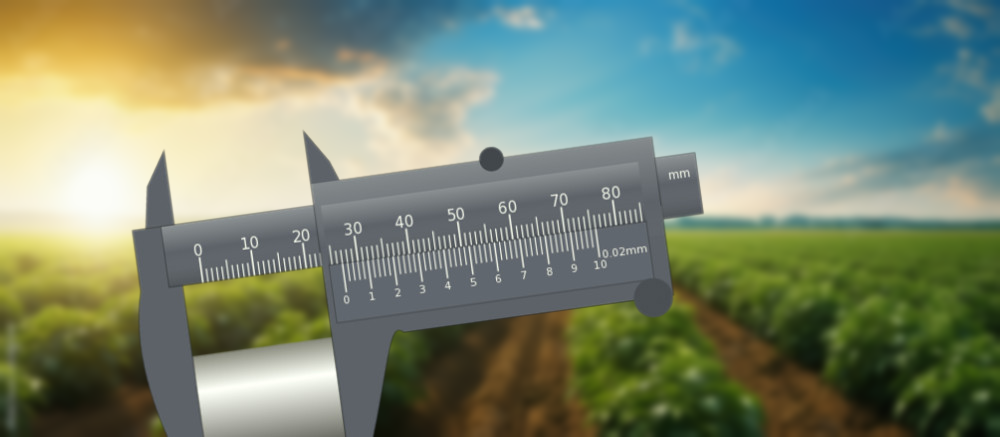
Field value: value=27.0 unit=mm
